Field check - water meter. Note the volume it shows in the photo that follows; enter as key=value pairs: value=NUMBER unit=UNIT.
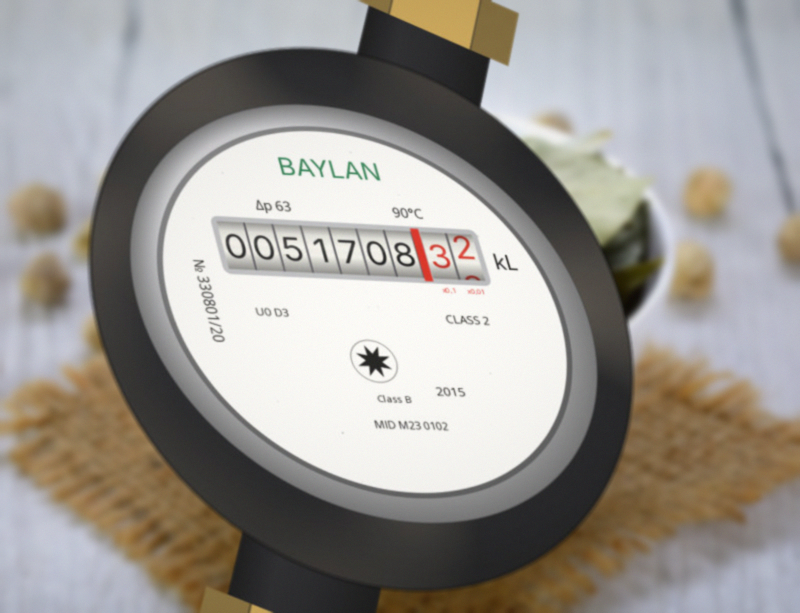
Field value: value=51708.32 unit=kL
